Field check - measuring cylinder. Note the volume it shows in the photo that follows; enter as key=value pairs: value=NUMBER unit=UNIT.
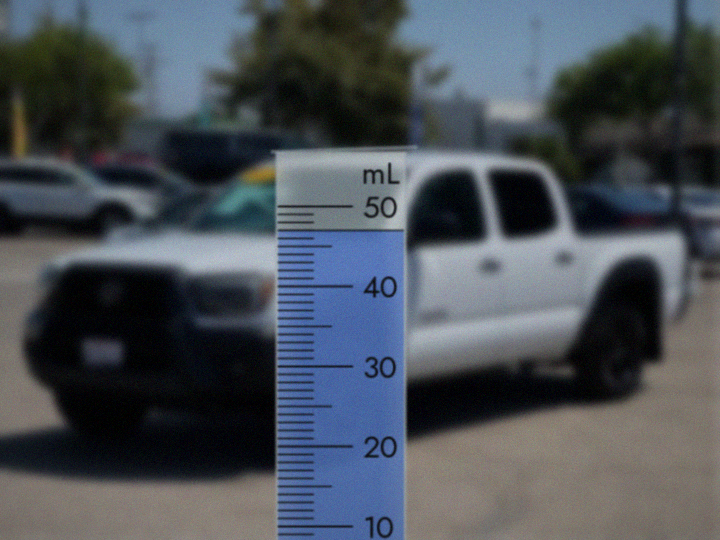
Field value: value=47 unit=mL
